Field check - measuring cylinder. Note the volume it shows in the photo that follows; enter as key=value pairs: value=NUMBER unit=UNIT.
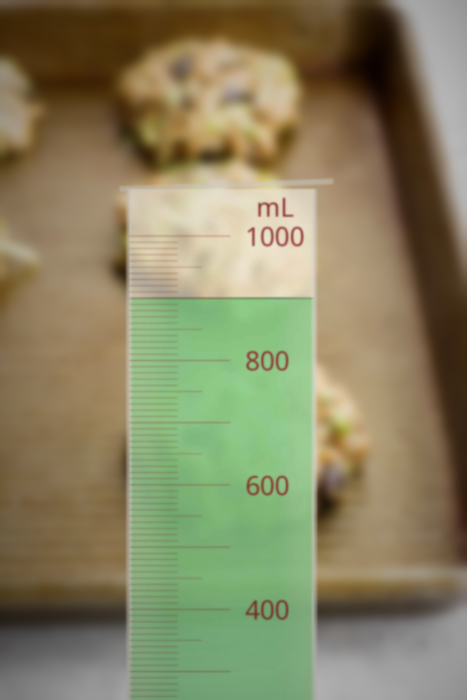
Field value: value=900 unit=mL
